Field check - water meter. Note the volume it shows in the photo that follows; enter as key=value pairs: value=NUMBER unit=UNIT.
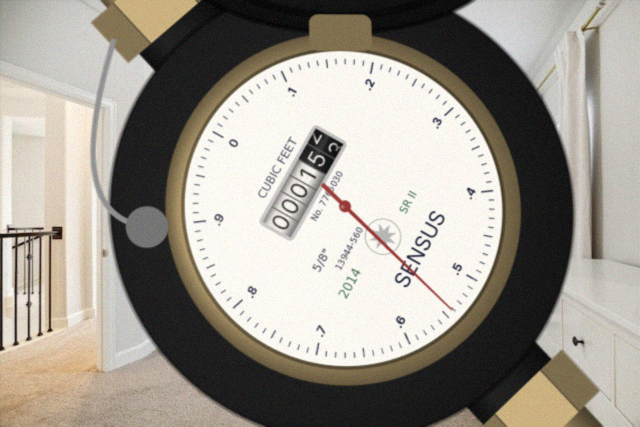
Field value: value=152.54 unit=ft³
